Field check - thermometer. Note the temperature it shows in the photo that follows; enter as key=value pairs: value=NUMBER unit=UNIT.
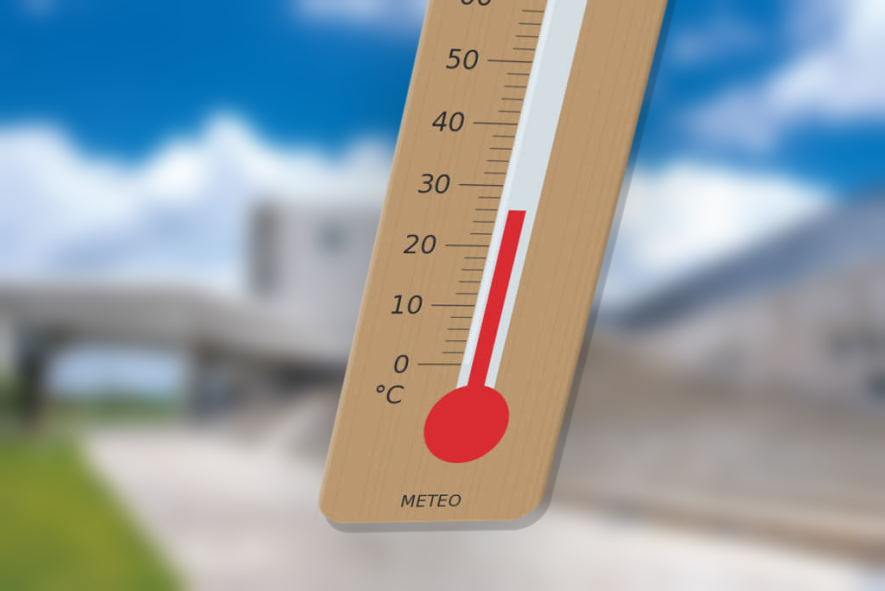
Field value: value=26 unit=°C
